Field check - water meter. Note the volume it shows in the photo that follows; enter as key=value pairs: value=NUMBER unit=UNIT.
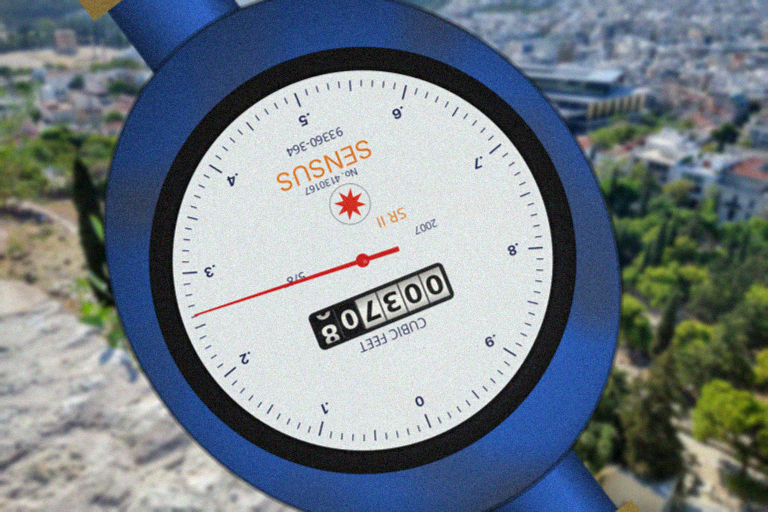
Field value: value=3708.26 unit=ft³
